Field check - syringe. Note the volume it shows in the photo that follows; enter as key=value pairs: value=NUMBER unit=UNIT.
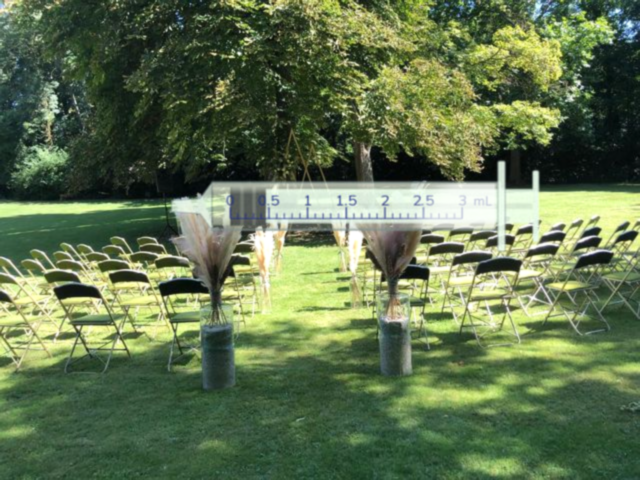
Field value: value=0 unit=mL
